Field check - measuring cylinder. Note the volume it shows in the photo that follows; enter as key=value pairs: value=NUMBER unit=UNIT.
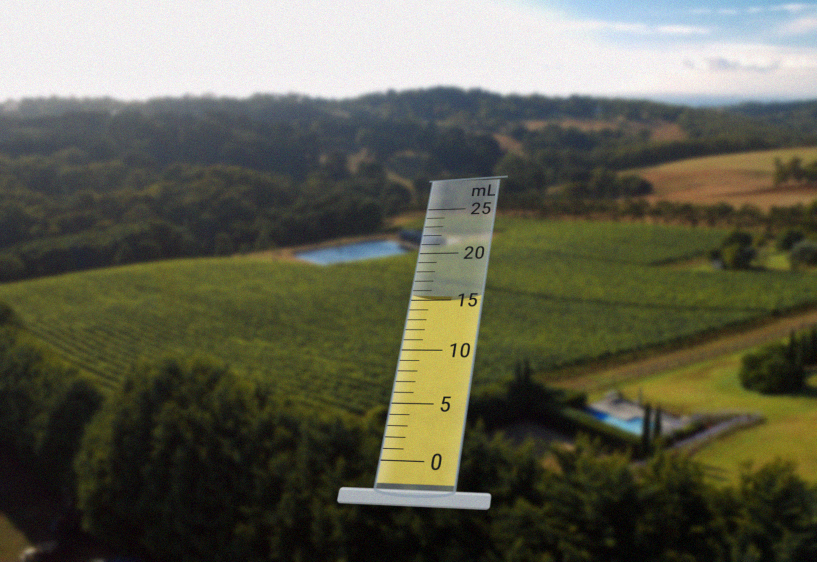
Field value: value=15 unit=mL
